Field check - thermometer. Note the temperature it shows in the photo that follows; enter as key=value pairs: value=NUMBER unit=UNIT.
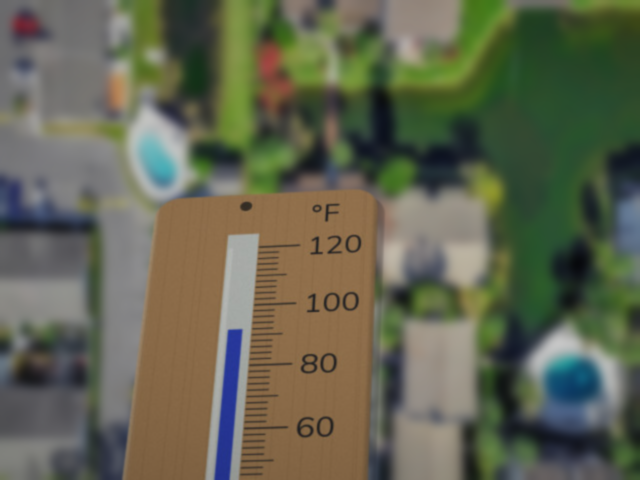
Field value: value=92 unit=°F
